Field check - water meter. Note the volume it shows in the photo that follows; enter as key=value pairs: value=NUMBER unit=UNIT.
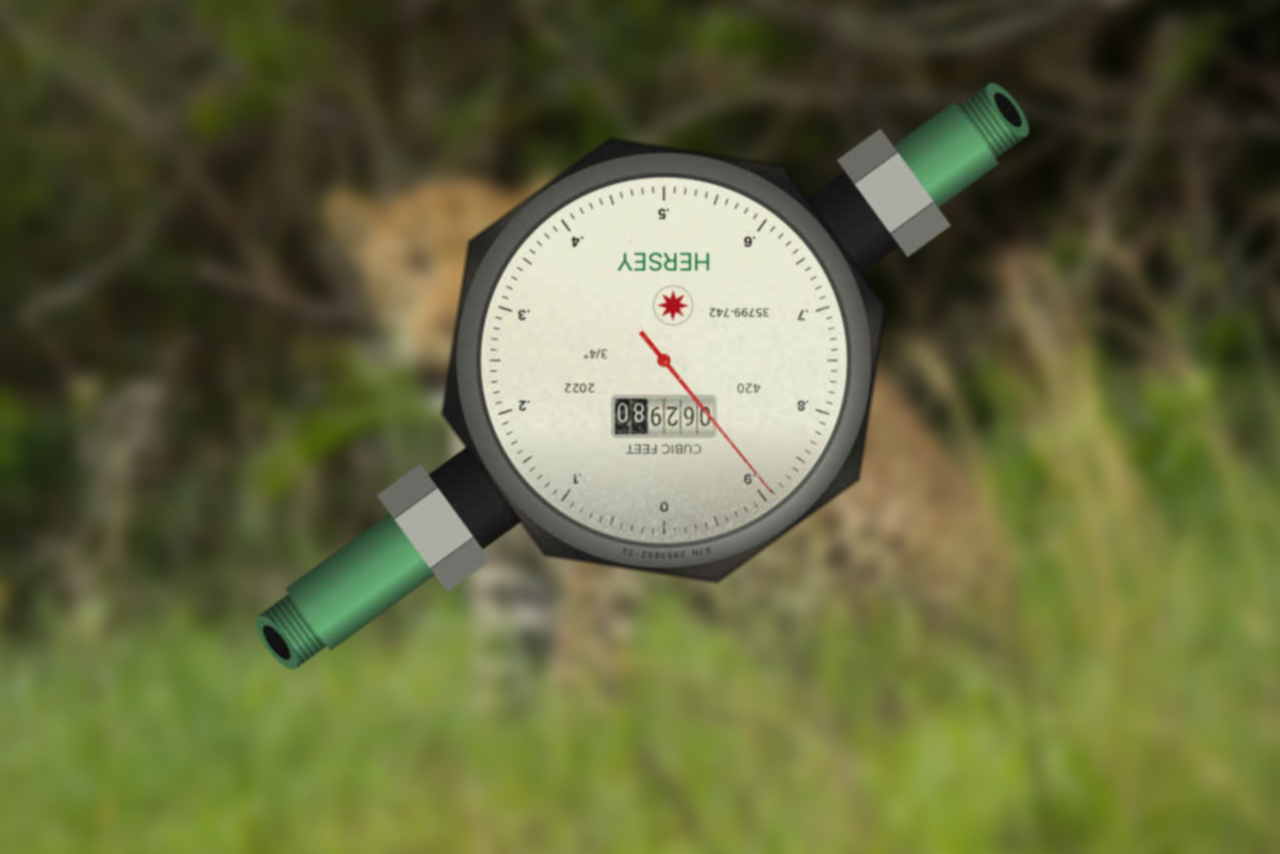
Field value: value=62979.89 unit=ft³
